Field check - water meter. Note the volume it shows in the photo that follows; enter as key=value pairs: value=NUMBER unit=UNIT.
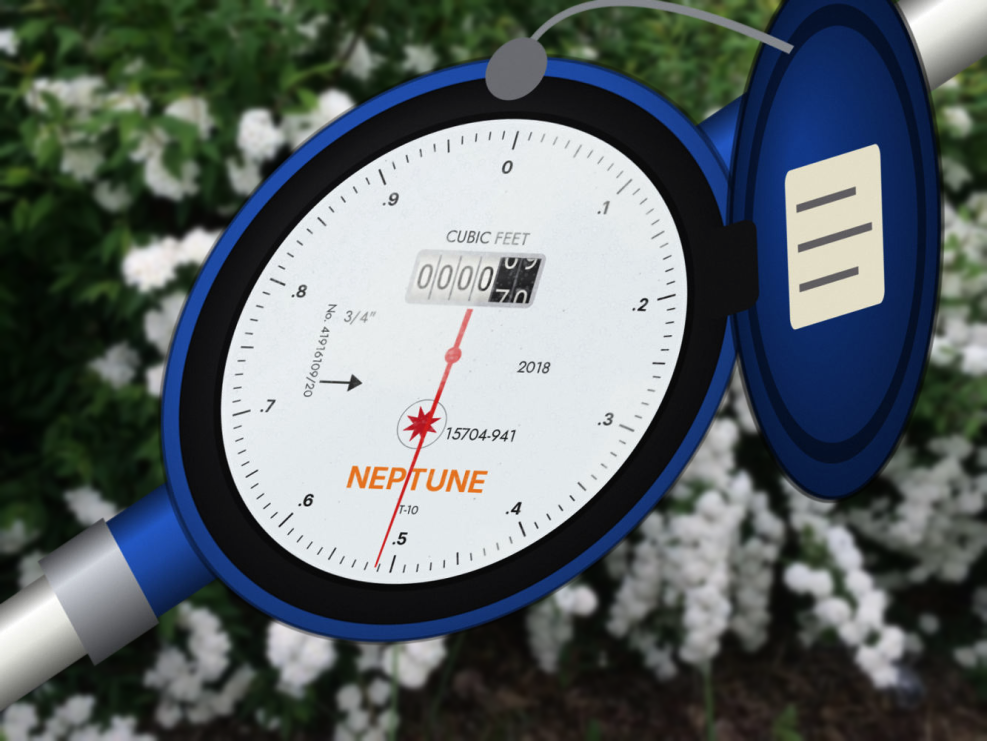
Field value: value=69.51 unit=ft³
